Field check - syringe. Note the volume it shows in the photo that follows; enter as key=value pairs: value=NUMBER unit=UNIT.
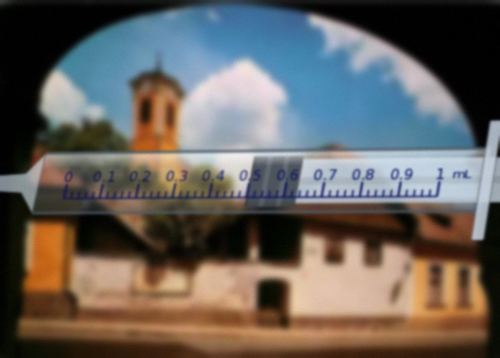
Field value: value=0.5 unit=mL
